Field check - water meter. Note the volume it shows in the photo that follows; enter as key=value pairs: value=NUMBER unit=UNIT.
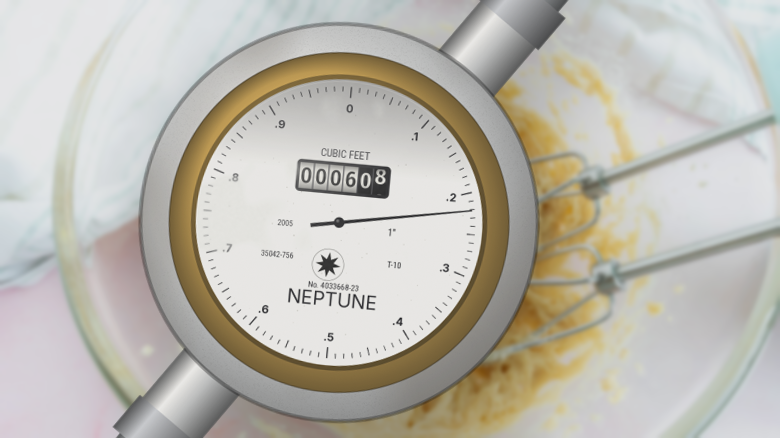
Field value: value=608.22 unit=ft³
